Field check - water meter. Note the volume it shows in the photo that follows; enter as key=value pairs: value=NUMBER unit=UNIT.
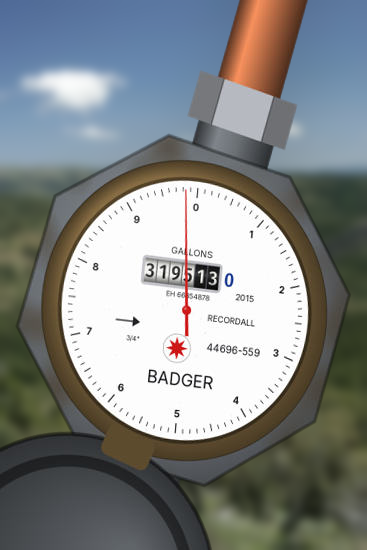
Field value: value=3195129.8 unit=gal
